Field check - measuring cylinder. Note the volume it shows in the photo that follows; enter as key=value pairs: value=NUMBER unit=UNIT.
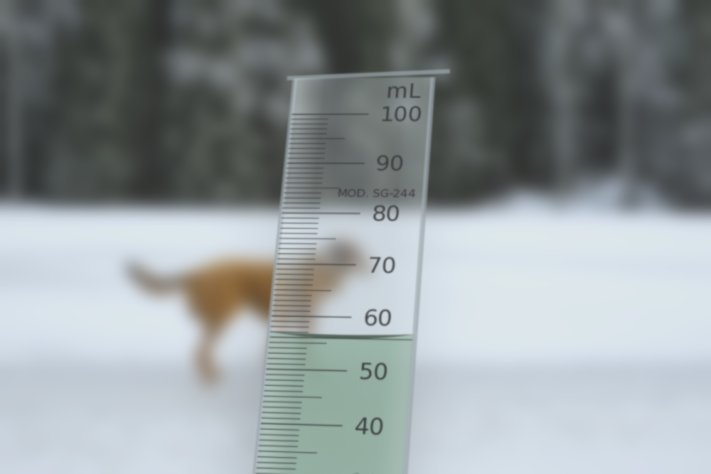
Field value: value=56 unit=mL
